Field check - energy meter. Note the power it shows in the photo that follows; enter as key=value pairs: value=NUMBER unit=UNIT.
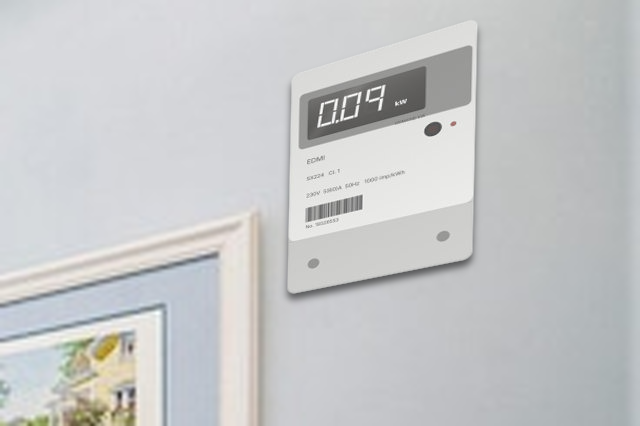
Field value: value=0.09 unit=kW
